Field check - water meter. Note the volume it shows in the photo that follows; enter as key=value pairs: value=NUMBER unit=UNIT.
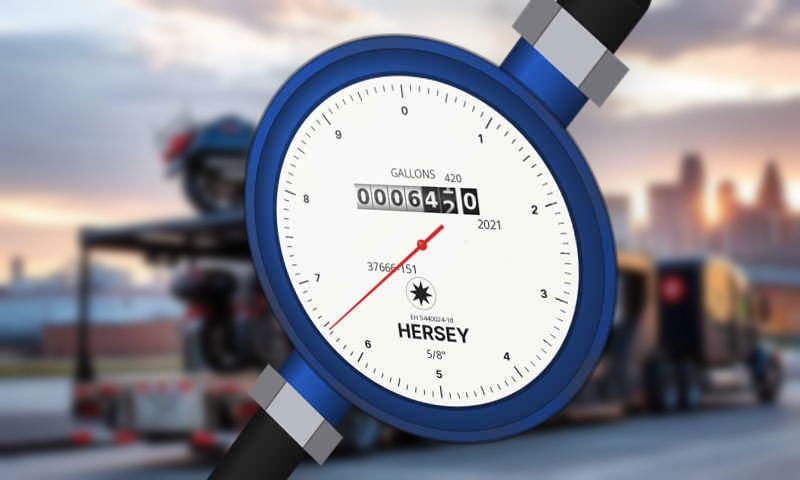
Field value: value=6416.4 unit=gal
